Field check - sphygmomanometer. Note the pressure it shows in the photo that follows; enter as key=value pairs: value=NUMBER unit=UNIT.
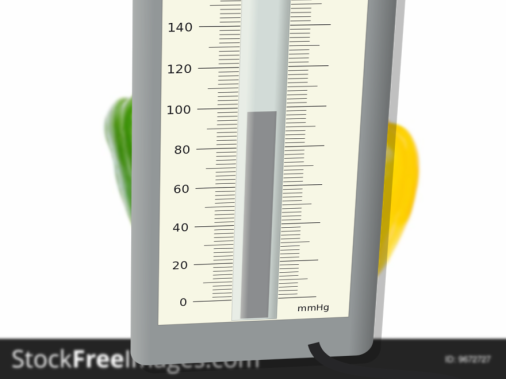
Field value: value=98 unit=mmHg
